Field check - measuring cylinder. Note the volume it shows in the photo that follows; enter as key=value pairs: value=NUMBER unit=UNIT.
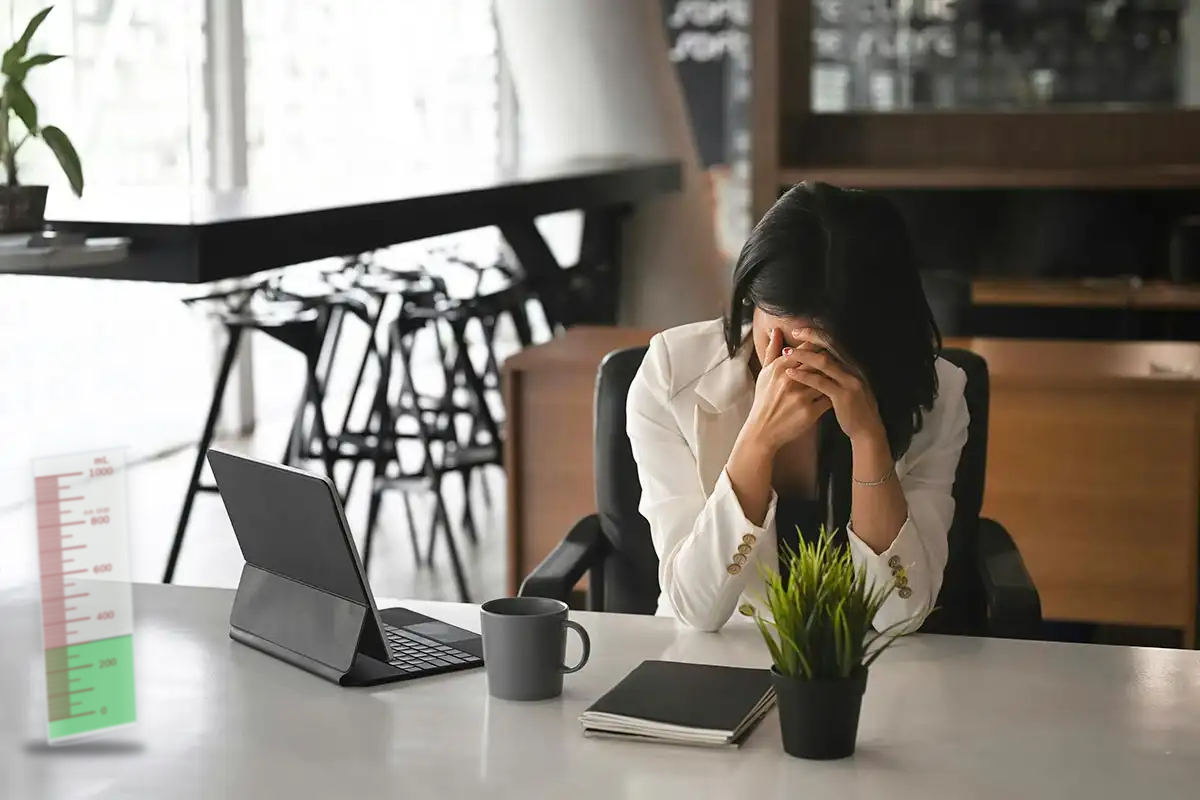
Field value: value=300 unit=mL
